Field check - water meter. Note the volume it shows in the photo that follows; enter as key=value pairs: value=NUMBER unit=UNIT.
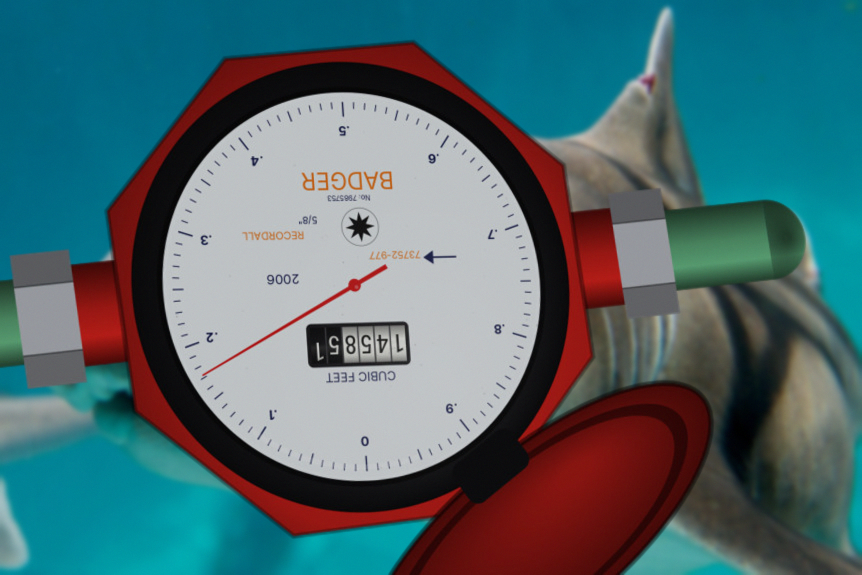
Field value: value=145851.17 unit=ft³
